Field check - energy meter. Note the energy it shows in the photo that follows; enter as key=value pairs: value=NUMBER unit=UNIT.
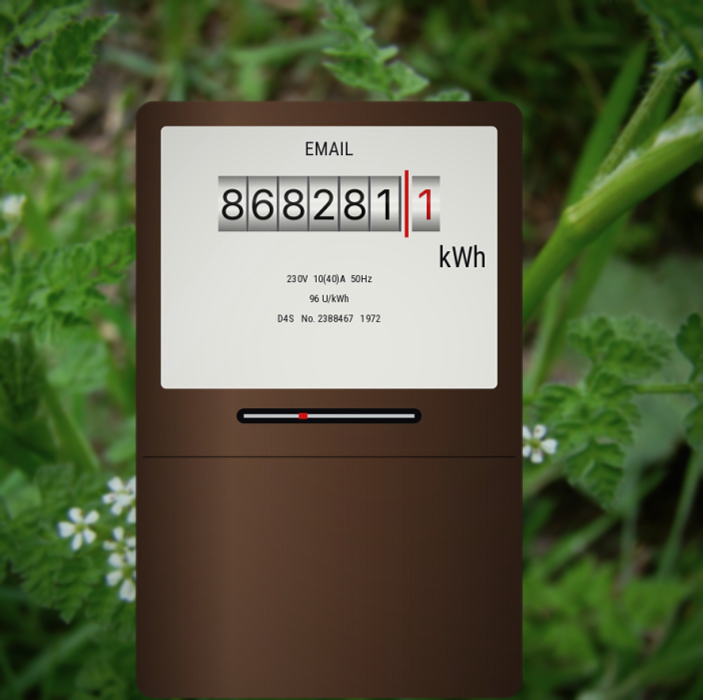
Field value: value=868281.1 unit=kWh
